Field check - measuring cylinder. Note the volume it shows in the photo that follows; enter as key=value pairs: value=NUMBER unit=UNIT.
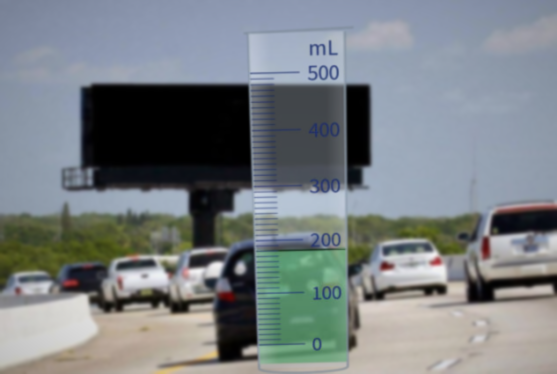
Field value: value=180 unit=mL
